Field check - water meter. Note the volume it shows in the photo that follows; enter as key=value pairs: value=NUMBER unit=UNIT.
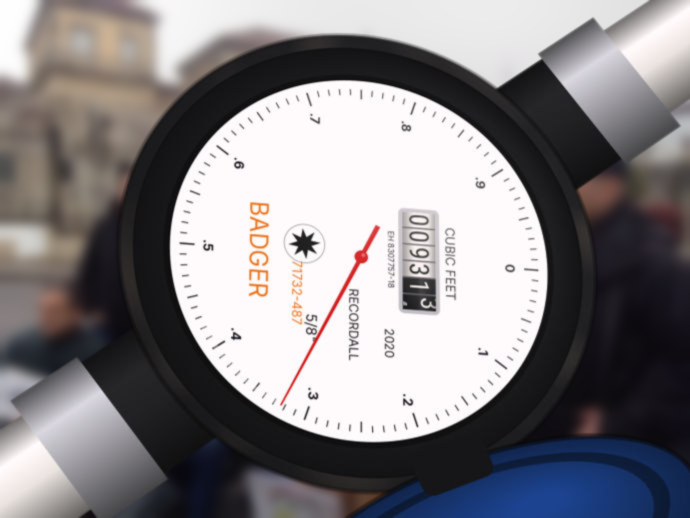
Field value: value=9313.32 unit=ft³
